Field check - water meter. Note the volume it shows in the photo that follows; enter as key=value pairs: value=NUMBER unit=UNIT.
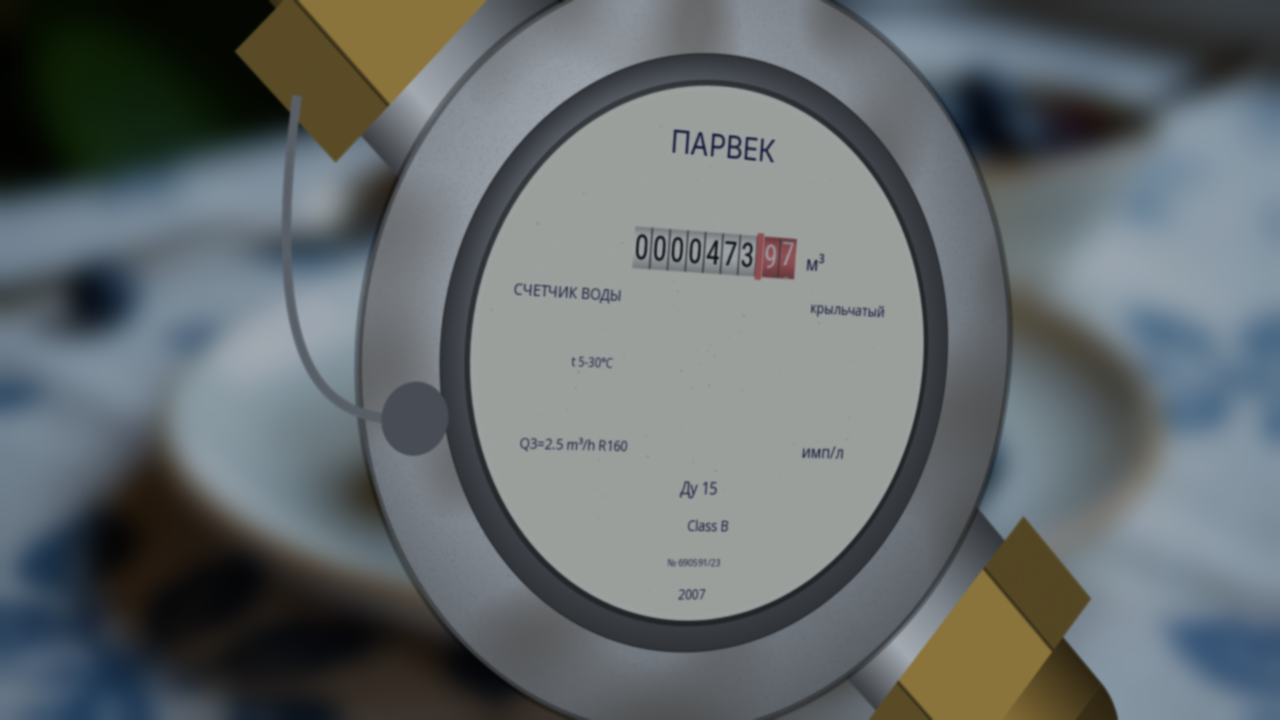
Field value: value=473.97 unit=m³
